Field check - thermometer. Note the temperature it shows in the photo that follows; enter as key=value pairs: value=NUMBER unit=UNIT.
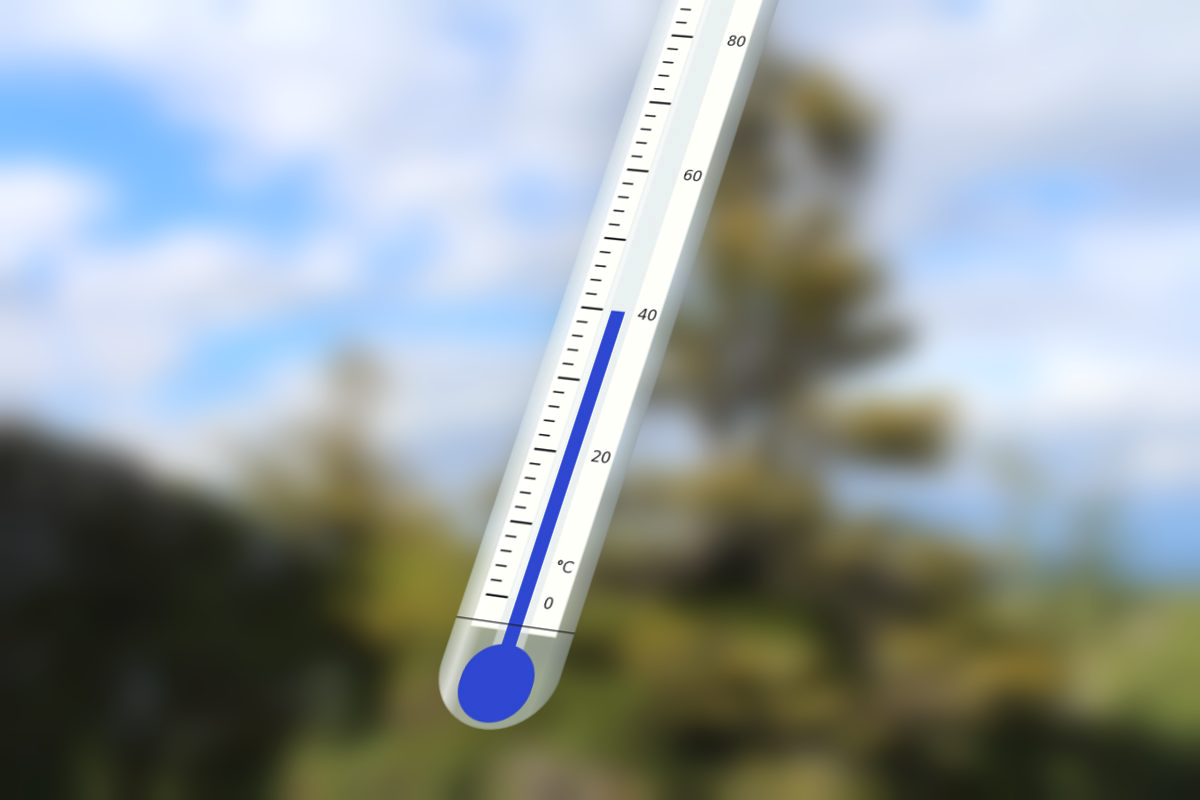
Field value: value=40 unit=°C
